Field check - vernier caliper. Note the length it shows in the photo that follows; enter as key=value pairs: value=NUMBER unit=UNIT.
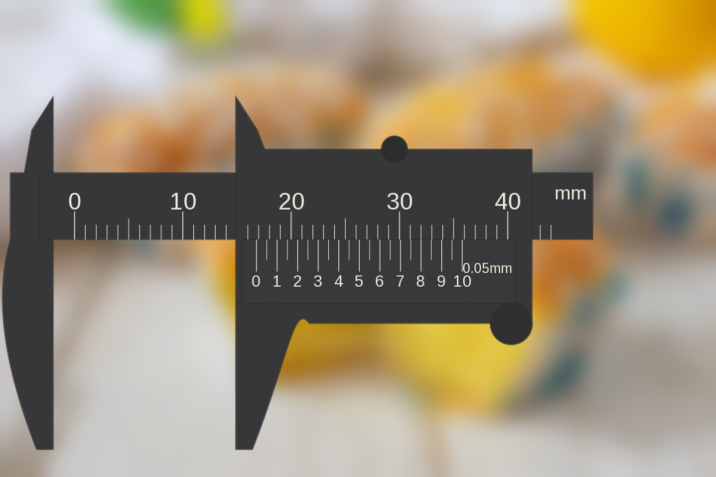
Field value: value=16.8 unit=mm
